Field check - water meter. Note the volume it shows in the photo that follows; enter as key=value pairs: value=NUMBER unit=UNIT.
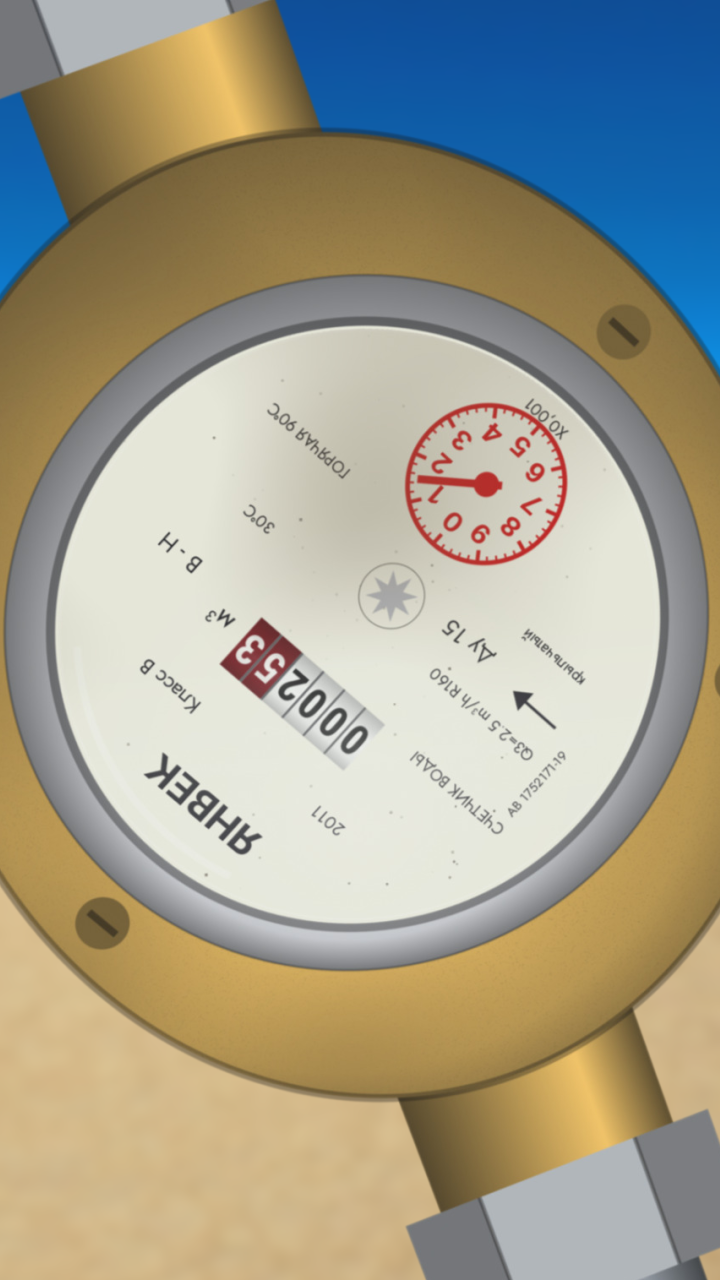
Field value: value=2.531 unit=m³
